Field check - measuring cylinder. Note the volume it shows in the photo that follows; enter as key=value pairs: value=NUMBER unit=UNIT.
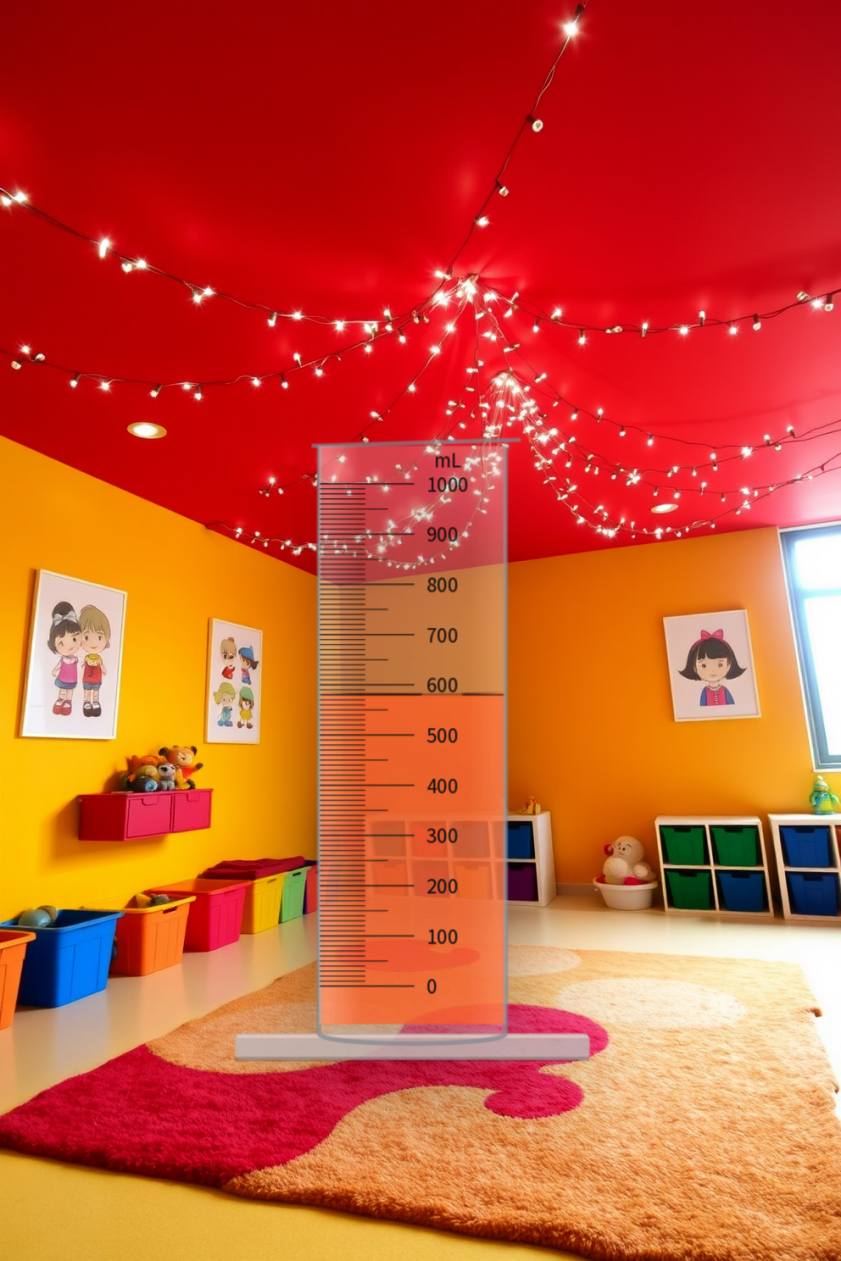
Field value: value=580 unit=mL
